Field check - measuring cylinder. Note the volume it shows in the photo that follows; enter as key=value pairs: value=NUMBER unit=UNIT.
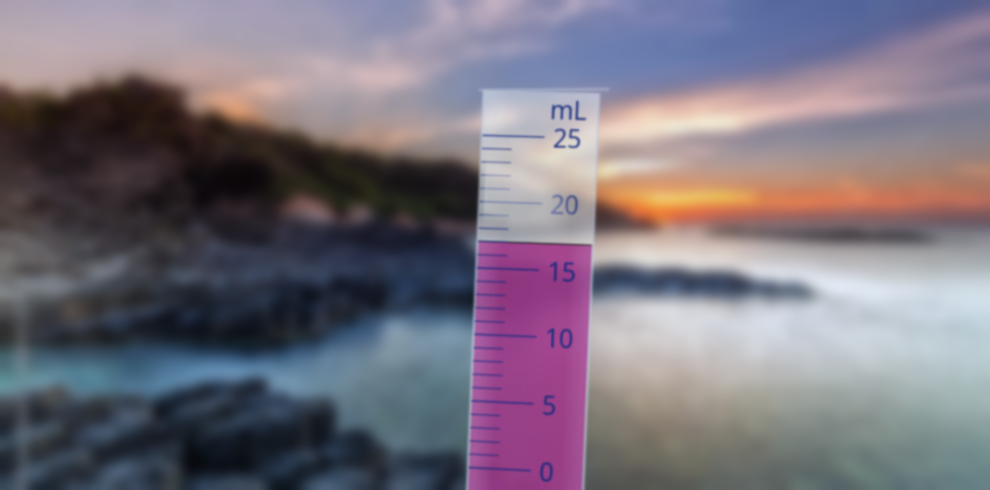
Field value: value=17 unit=mL
